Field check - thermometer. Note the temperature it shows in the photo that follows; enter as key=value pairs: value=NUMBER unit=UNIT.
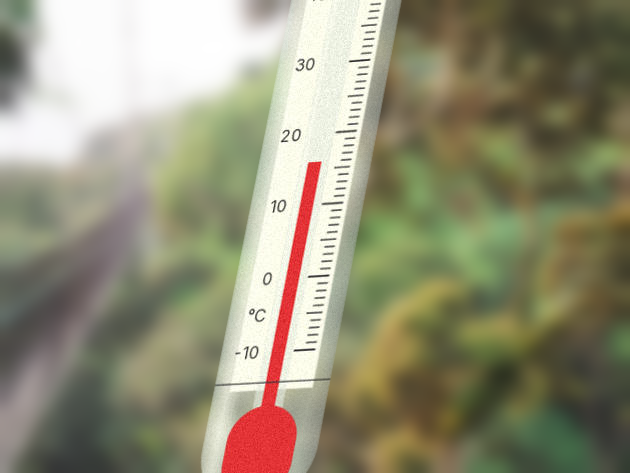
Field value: value=16 unit=°C
